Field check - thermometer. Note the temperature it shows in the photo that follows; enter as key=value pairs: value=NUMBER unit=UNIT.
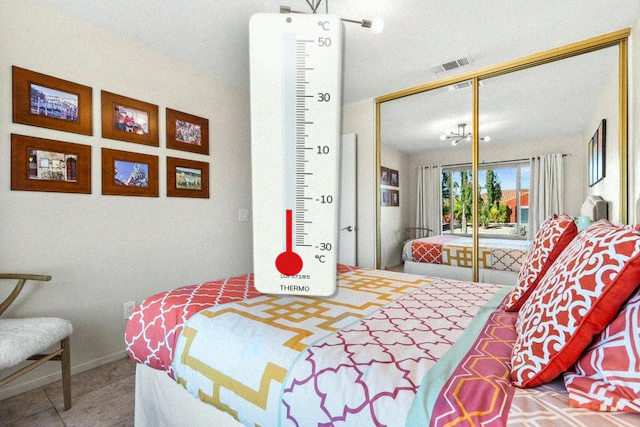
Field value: value=-15 unit=°C
